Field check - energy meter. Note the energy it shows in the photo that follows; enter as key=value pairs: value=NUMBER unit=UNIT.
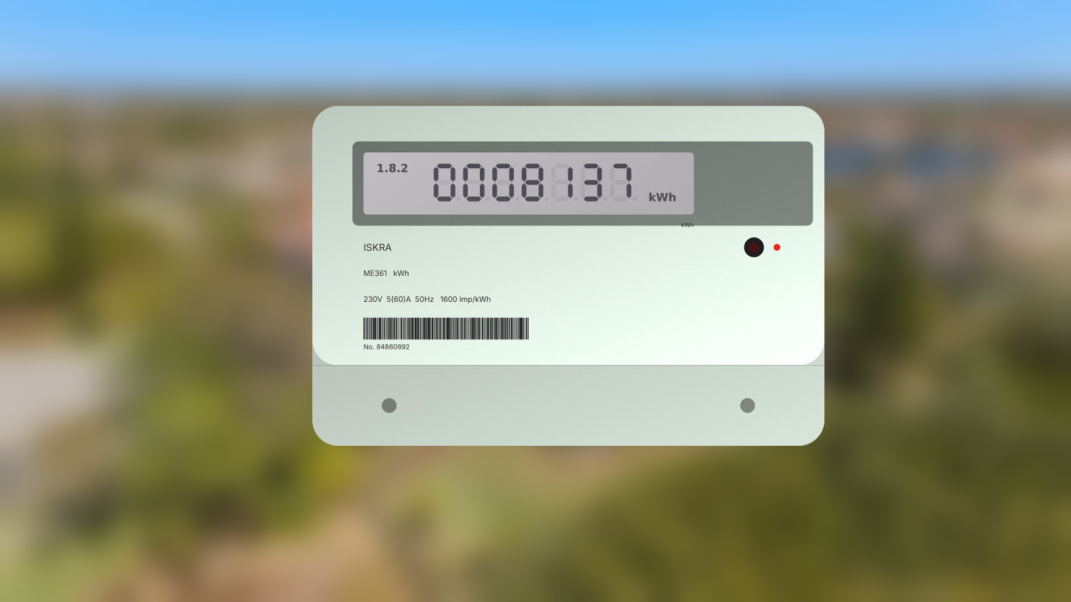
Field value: value=8137 unit=kWh
